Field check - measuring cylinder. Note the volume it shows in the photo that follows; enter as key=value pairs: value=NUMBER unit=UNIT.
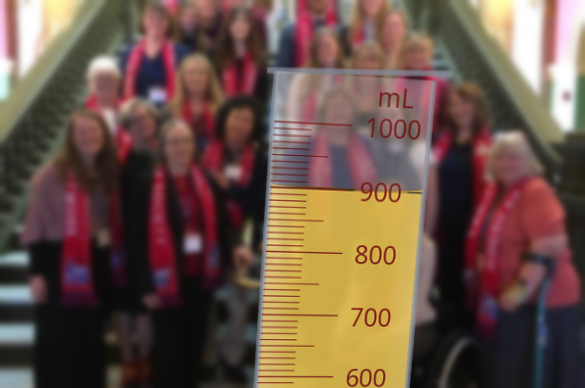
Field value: value=900 unit=mL
